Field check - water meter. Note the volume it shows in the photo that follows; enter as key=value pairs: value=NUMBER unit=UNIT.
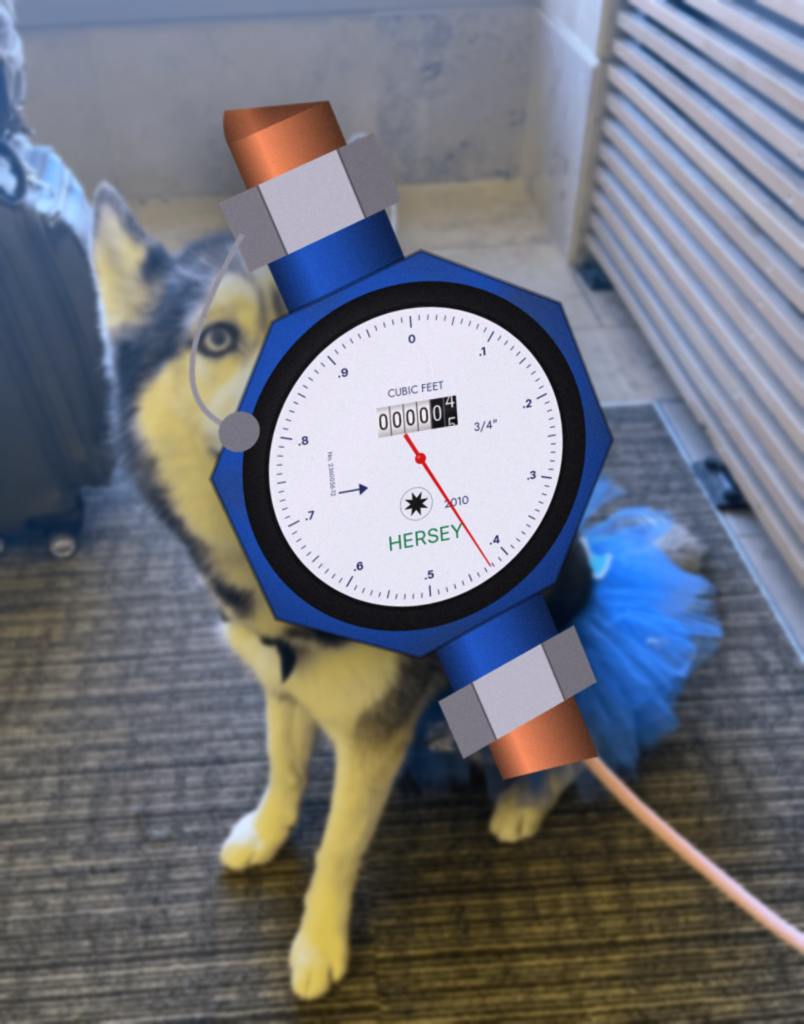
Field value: value=4.42 unit=ft³
